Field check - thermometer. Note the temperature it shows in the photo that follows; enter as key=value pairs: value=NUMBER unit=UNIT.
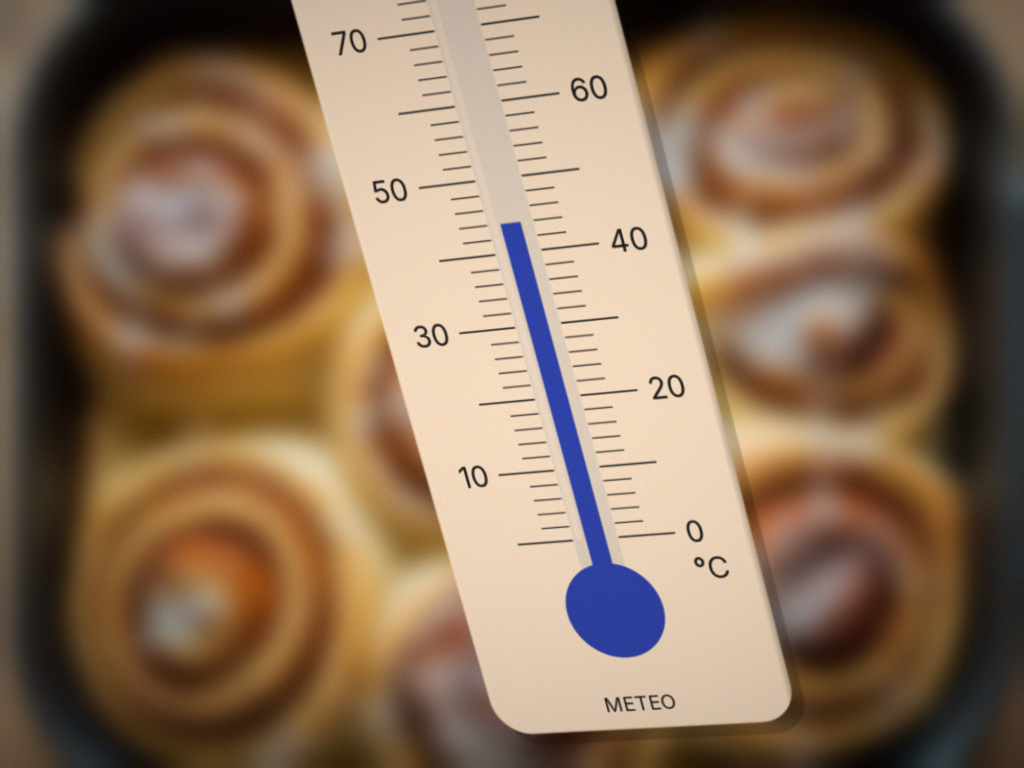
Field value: value=44 unit=°C
